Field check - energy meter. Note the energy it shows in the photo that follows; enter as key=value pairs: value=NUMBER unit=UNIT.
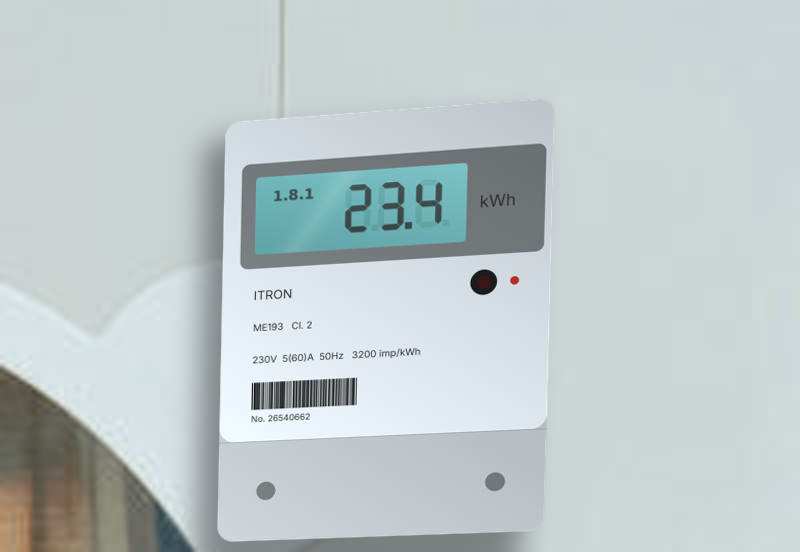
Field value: value=23.4 unit=kWh
